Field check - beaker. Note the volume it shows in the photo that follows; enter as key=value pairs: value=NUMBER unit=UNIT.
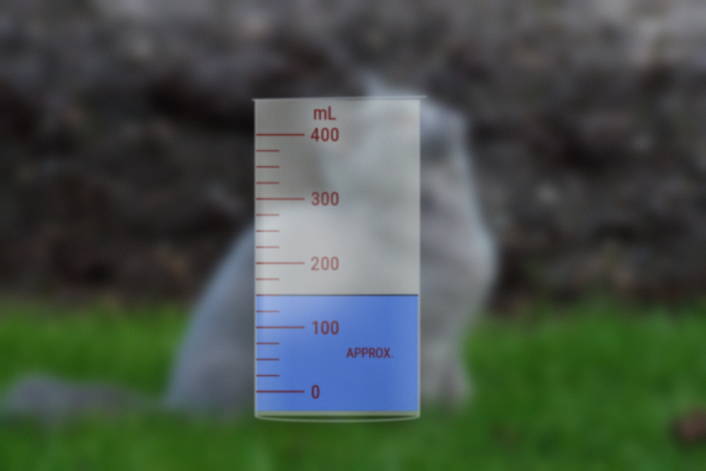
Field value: value=150 unit=mL
